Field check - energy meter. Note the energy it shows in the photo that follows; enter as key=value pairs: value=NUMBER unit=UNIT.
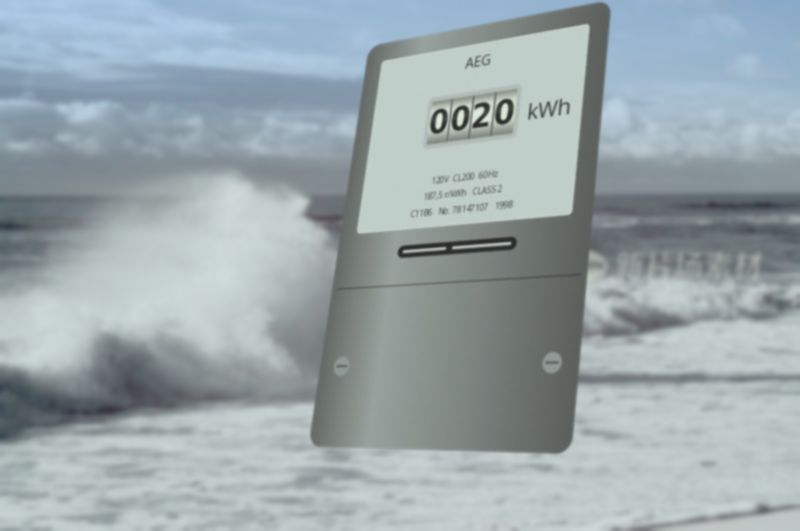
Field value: value=20 unit=kWh
